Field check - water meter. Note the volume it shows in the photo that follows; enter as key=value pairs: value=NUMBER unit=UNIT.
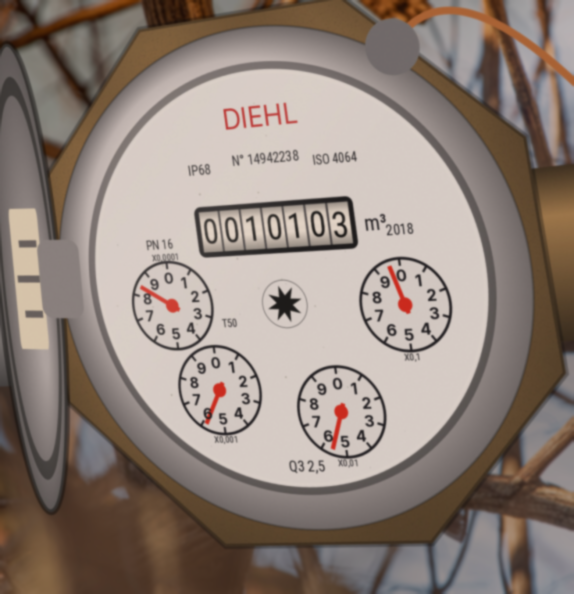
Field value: value=10102.9558 unit=m³
